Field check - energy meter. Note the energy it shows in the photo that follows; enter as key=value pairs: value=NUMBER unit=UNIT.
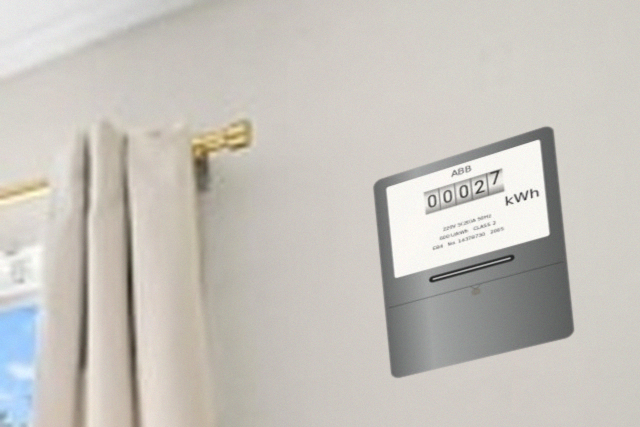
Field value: value=27 unit=kWh
